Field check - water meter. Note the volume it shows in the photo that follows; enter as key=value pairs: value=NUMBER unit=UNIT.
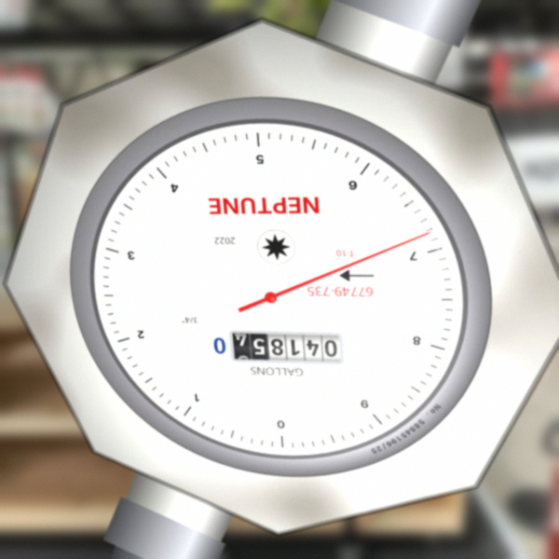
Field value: value=418536.8 unit=gal
